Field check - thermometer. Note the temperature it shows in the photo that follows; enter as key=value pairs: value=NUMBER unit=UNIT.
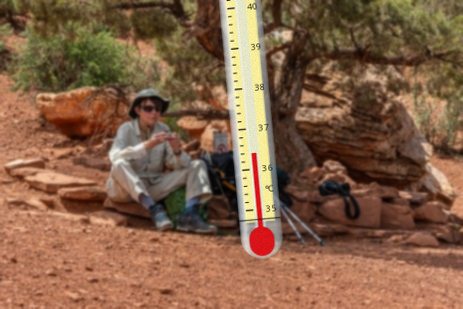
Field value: value=36.4 unit=°C
